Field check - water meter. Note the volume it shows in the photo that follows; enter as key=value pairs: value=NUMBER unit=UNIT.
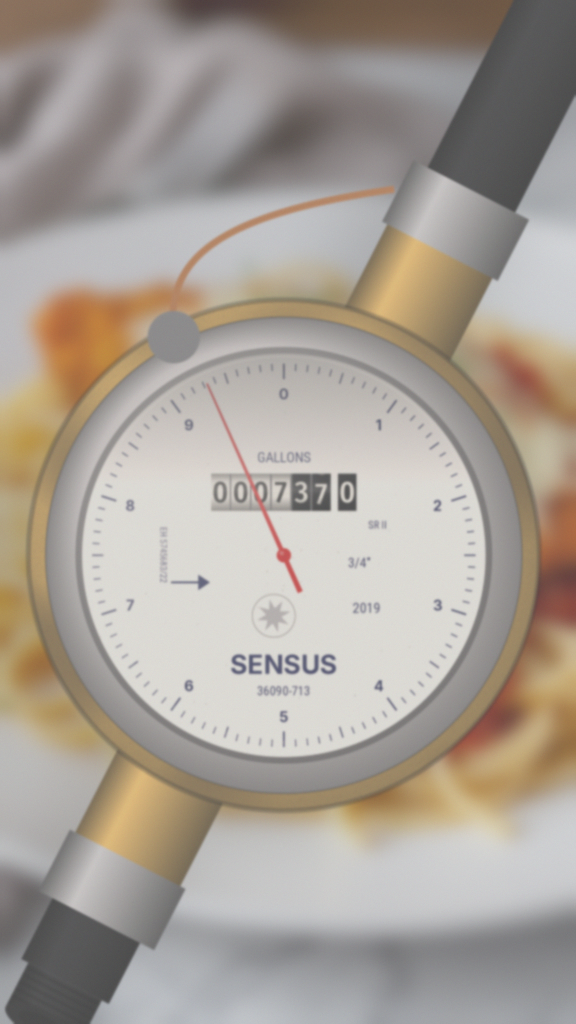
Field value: value=7369.3 unit=gal
